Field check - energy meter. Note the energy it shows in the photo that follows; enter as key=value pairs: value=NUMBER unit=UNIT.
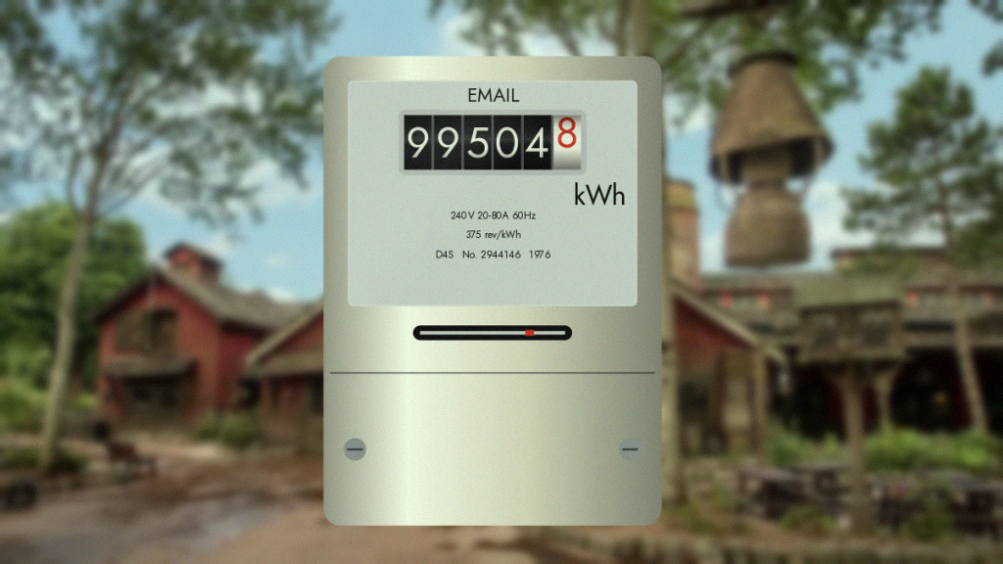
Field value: value=99504.8 unit=kWh
